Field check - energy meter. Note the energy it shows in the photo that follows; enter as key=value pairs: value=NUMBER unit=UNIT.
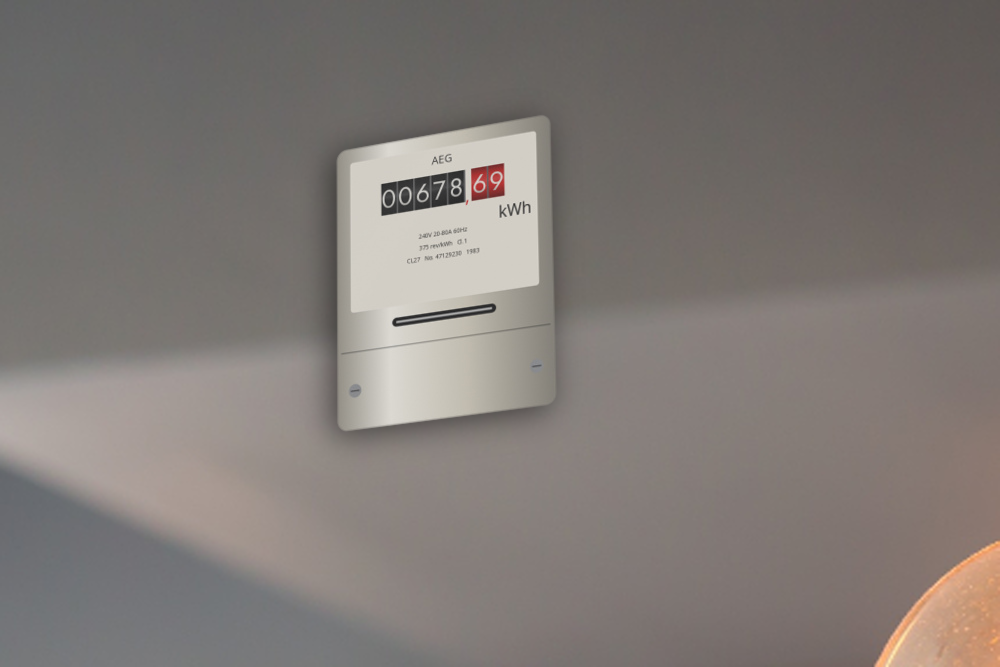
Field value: value=678.69 unit=kWh
